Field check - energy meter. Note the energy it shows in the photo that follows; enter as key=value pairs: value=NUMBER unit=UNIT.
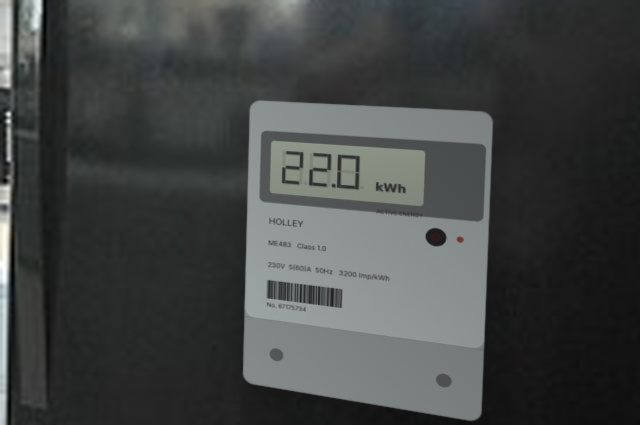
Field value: value=22.0 unit=kWh
